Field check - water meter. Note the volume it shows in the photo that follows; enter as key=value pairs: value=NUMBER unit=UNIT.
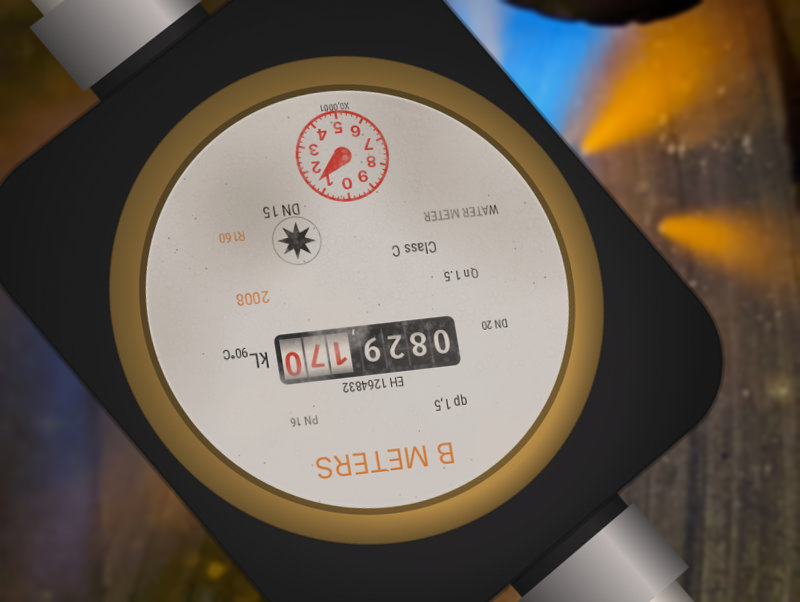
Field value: value=829.1701 unit=kL
